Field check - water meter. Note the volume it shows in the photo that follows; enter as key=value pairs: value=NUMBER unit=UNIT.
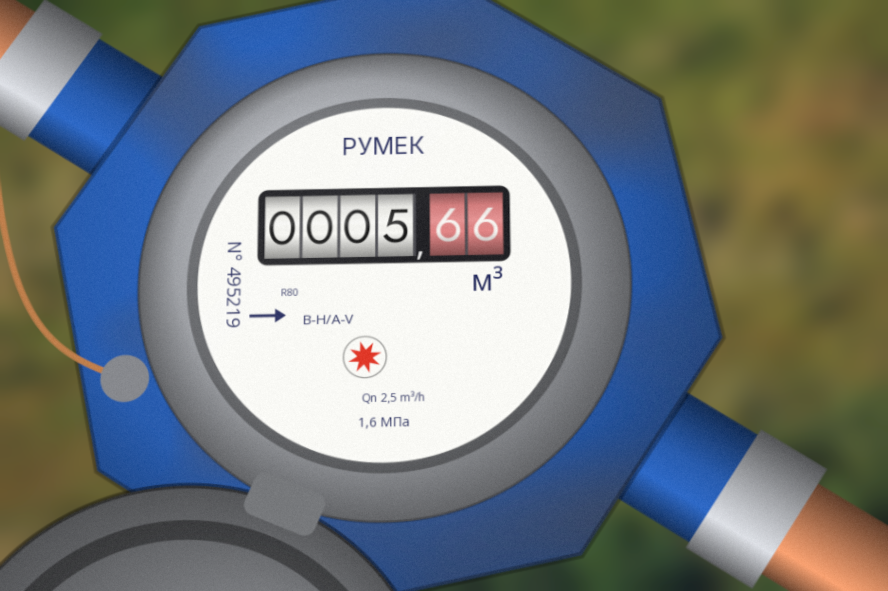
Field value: value=5.66 unit=m³
